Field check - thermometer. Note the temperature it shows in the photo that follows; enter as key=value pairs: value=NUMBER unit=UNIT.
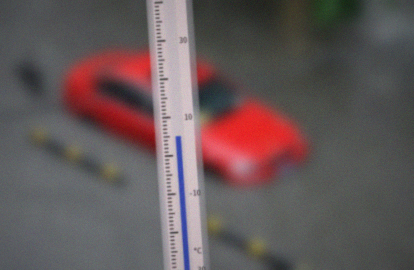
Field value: value=5 unit=°C
